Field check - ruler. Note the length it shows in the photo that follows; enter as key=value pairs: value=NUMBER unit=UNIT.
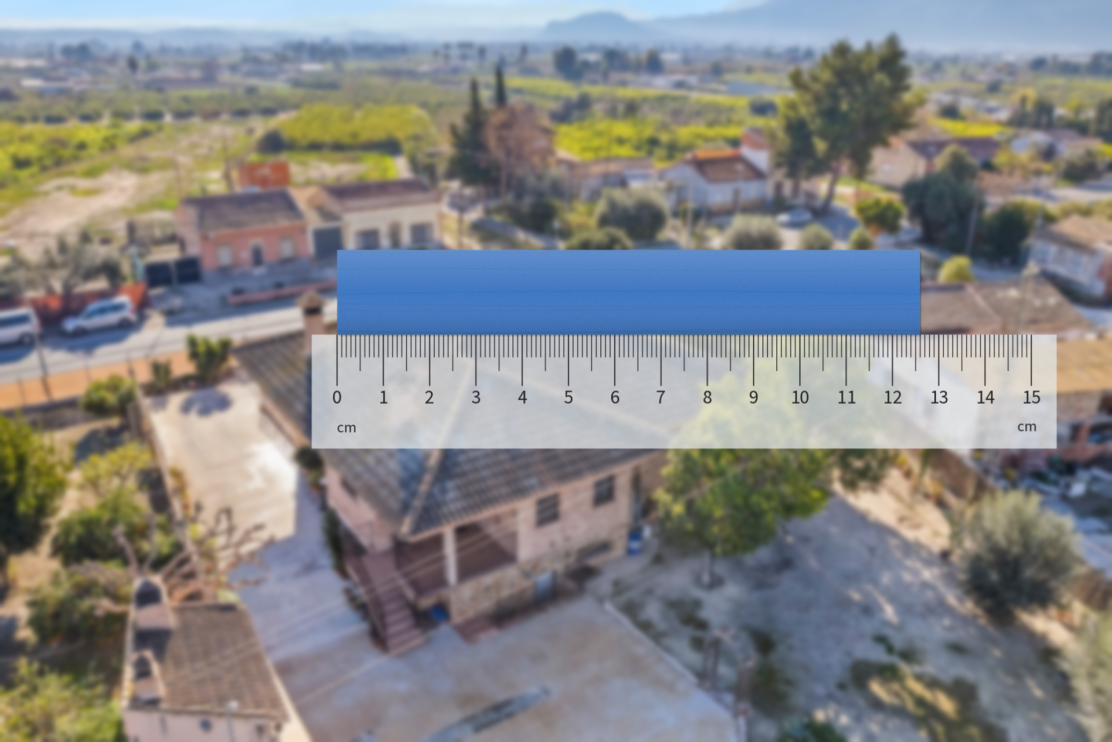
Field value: value=12.6 unit=cm
